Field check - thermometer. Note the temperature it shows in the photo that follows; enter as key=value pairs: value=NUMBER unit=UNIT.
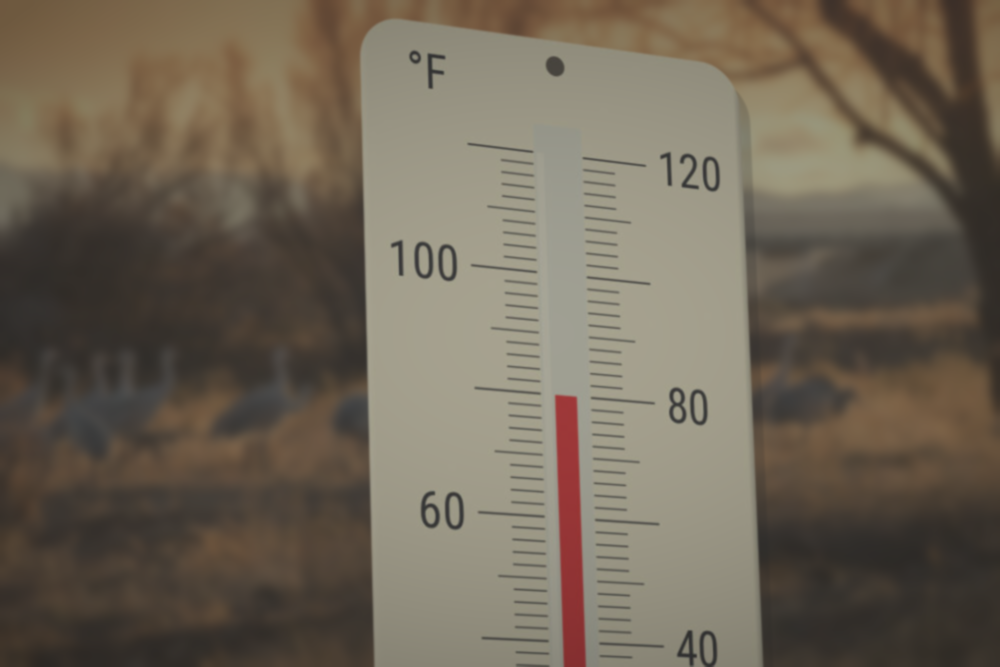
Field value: value=80 unit=°F
